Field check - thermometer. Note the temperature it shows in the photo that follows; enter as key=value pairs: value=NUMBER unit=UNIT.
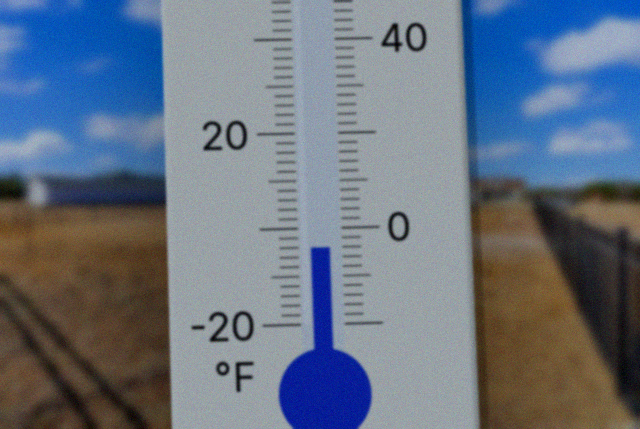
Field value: value=-4 unit=°F
